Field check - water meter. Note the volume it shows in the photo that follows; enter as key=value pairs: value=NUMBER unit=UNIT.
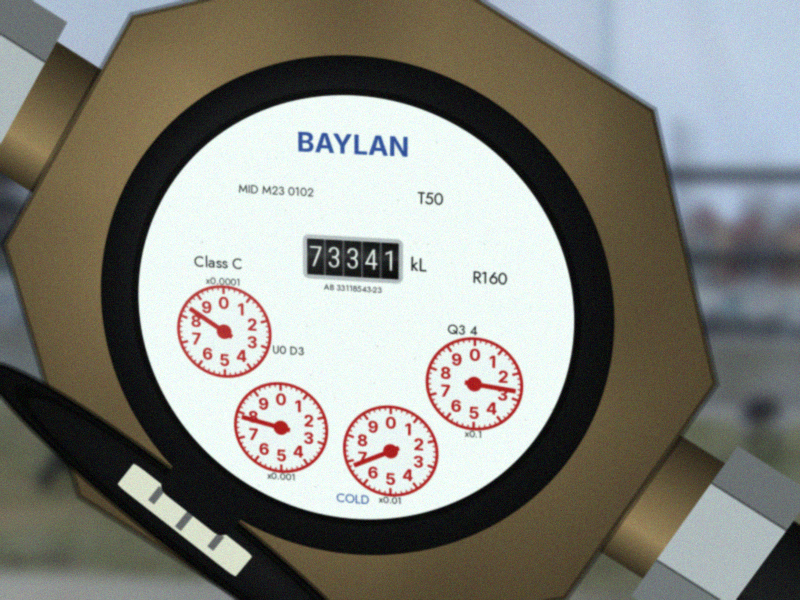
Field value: value=73341.2678 unit=kL
